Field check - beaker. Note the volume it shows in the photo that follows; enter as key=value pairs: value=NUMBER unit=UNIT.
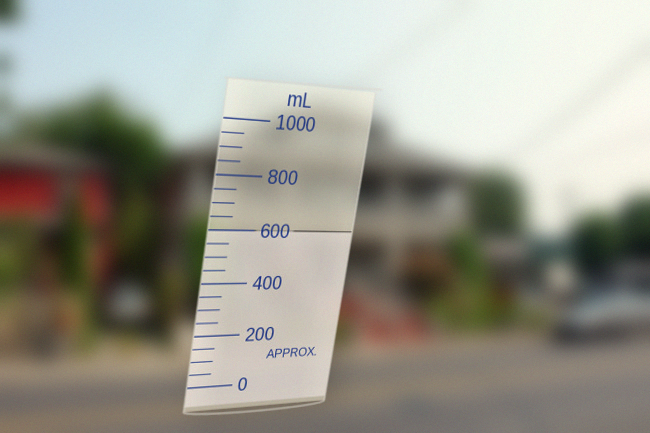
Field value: value=600 unit=mL
